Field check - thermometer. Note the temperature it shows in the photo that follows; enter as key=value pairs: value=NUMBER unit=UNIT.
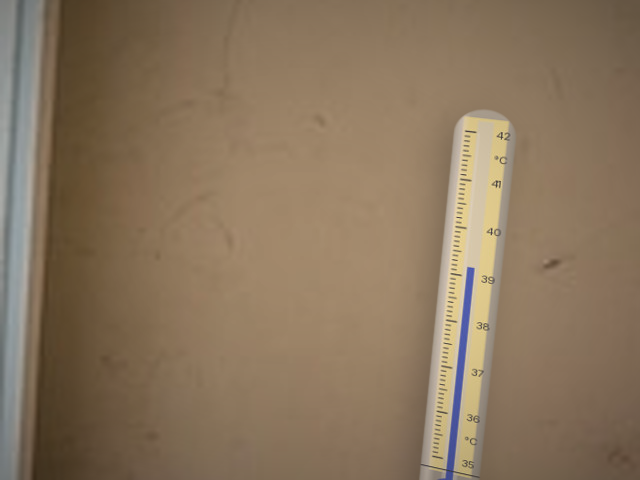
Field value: value=39.2 unit=°C
